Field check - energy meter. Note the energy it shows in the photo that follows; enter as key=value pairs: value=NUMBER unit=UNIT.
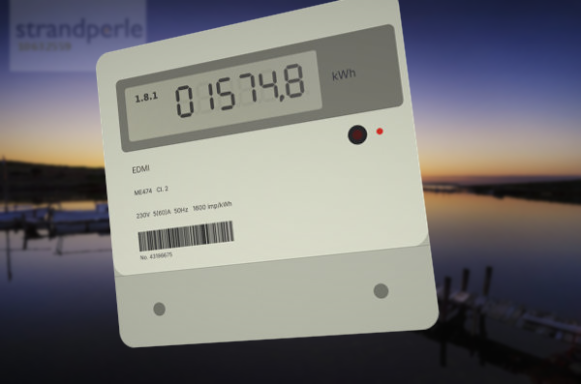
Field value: value=1574.8 unit=kWh
